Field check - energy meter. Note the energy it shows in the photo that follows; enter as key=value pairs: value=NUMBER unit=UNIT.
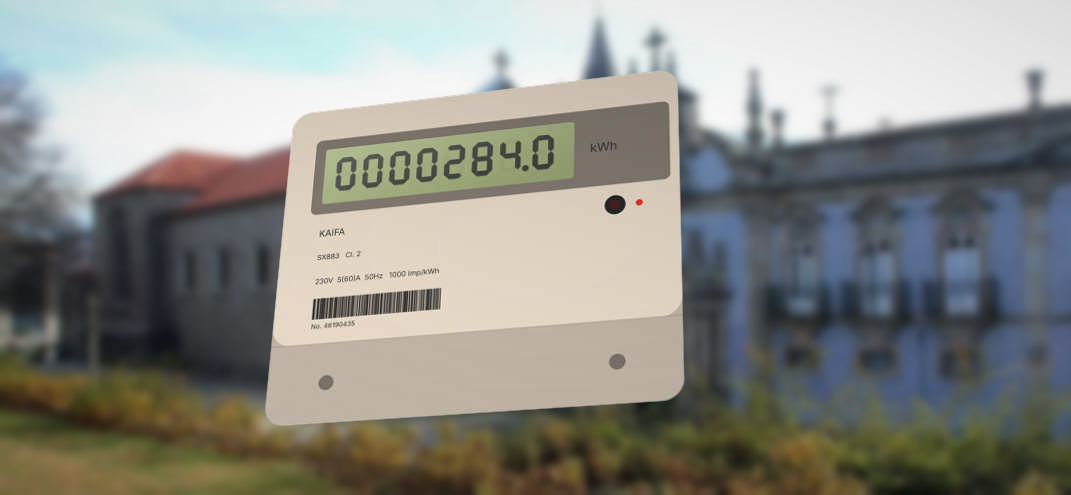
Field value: value=284.0 unit=kWh
